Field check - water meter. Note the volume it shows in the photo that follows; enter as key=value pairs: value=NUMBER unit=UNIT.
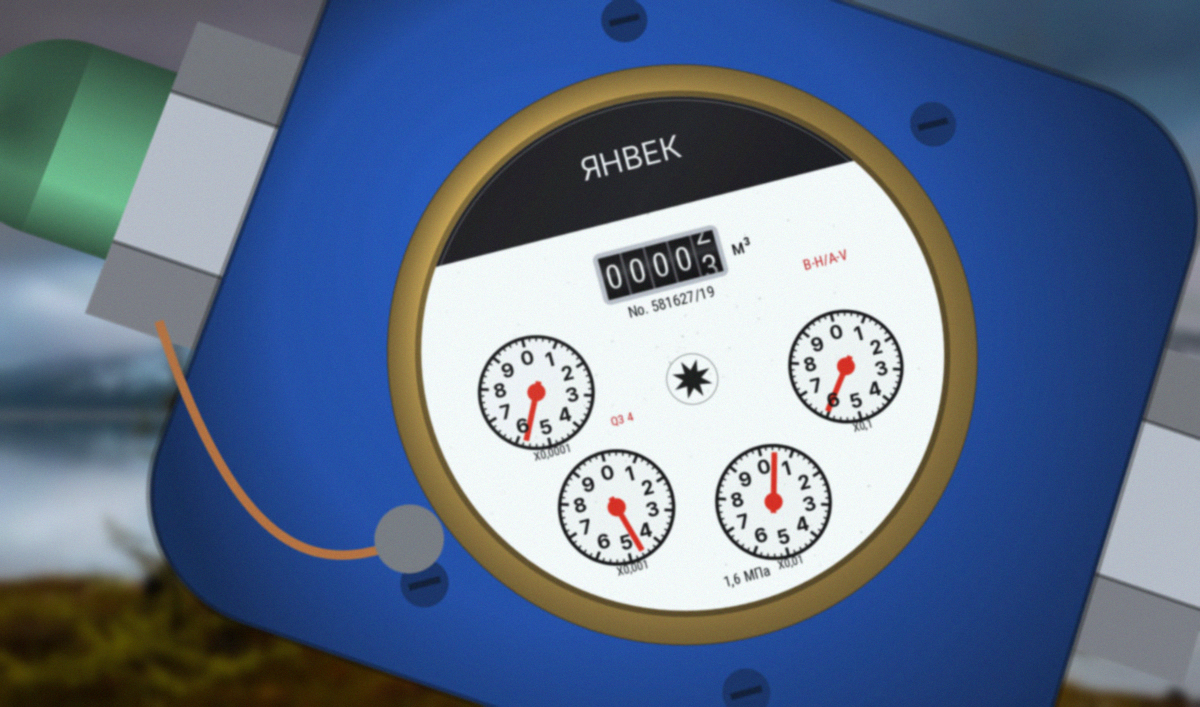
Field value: value=2.6045 unit=m³
